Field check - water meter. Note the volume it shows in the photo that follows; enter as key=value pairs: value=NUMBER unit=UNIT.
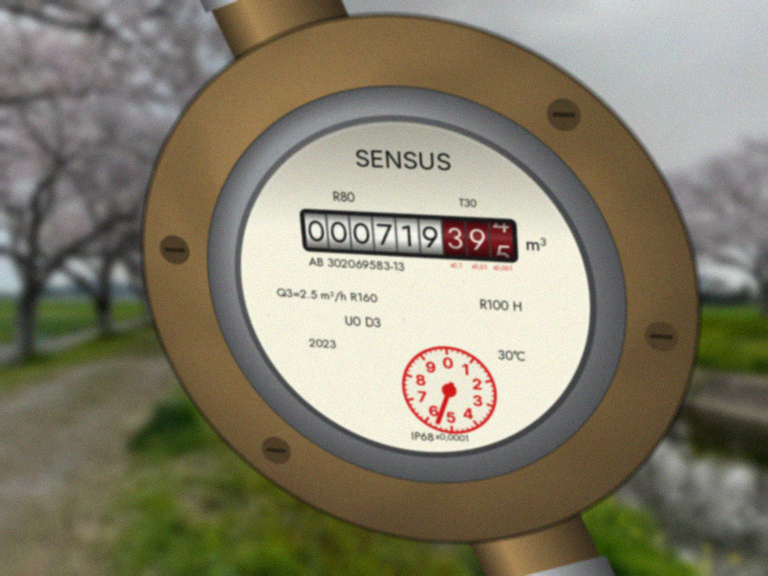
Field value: value=719.3945 unit=m³
